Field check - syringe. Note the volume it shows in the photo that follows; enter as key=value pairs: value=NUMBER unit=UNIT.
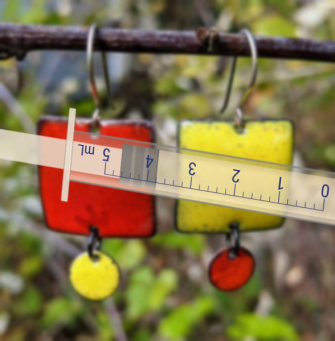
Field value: value=3.8 unit=mL
